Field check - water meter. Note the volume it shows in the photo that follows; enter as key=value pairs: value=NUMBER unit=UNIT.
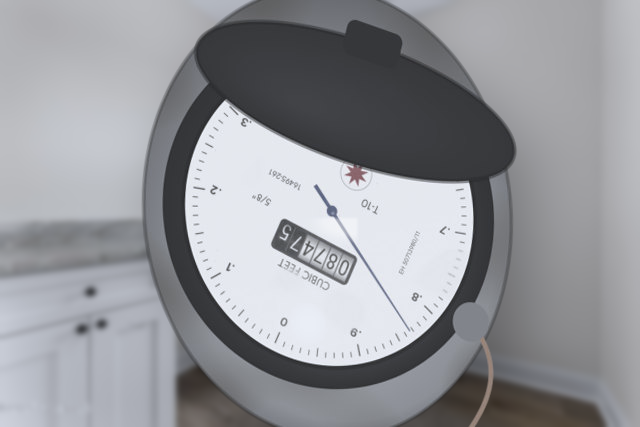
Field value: value=87474.83 unit=ft³
